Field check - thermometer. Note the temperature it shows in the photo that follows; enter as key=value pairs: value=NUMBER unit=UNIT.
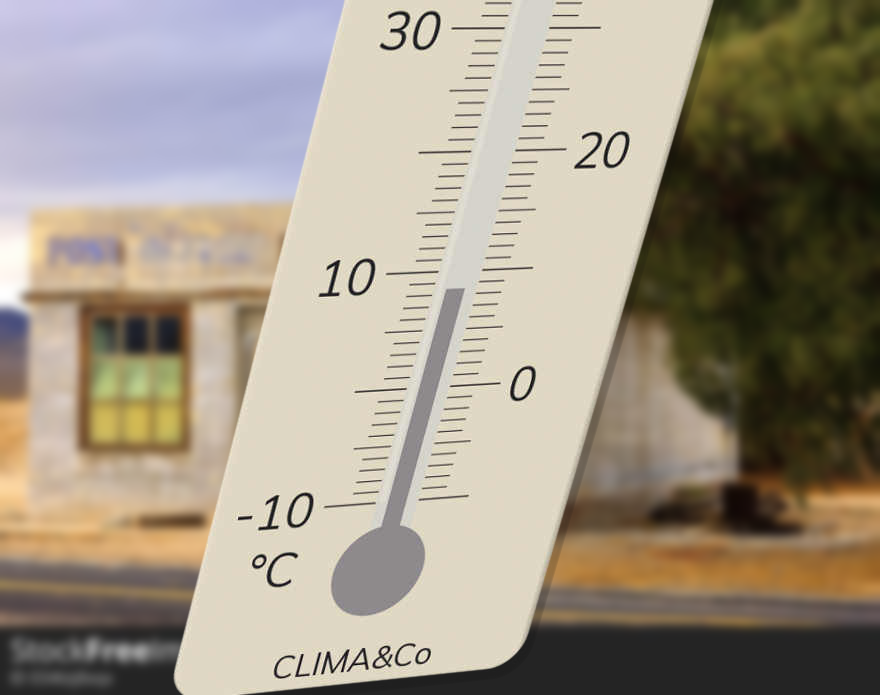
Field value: value=8.5 unit=°C
